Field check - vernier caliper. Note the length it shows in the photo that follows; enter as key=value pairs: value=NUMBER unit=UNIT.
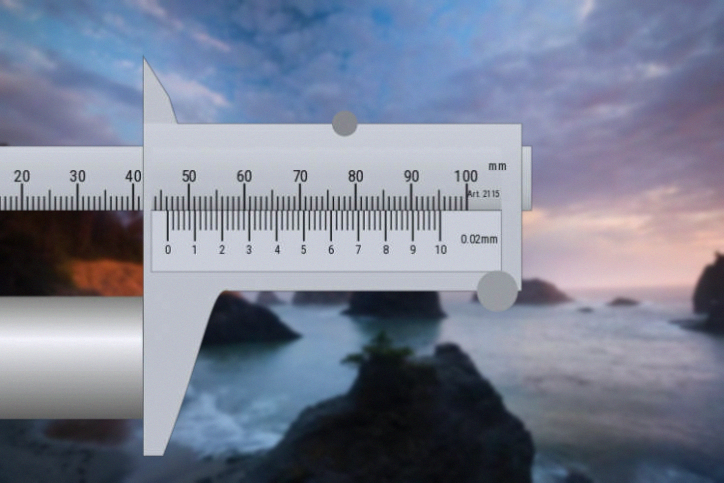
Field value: value=46.2 unit=mm
